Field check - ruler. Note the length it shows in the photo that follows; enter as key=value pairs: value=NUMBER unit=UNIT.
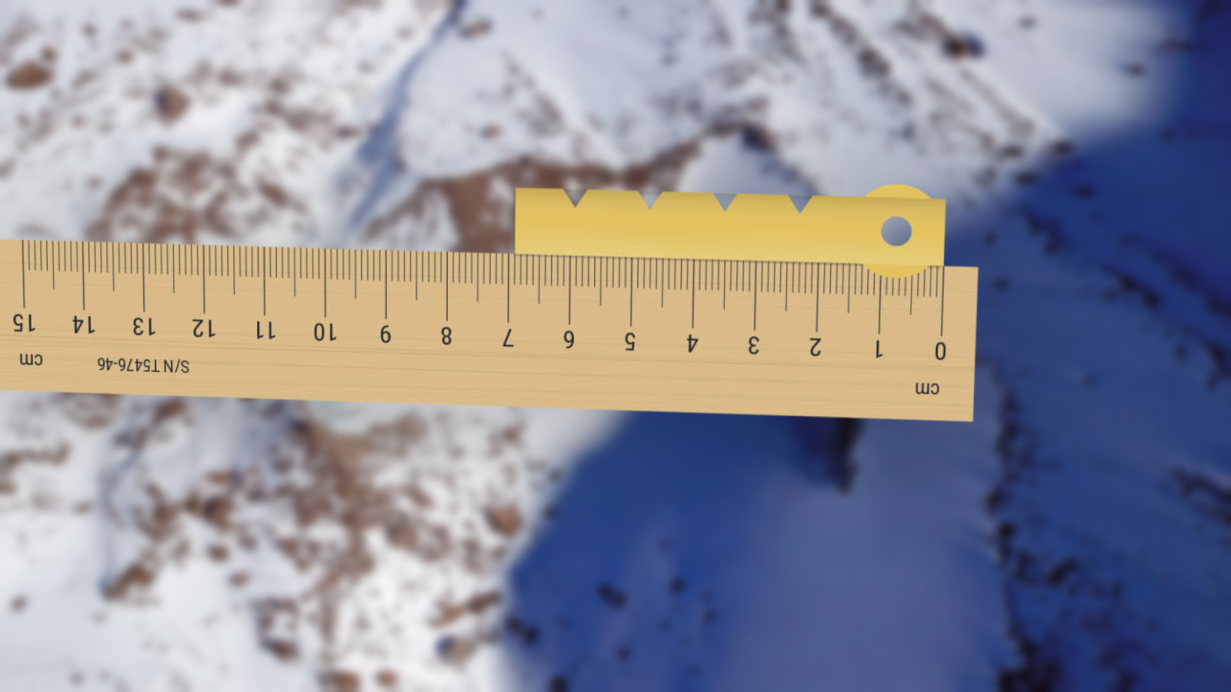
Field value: value=6.9 unit=cm
